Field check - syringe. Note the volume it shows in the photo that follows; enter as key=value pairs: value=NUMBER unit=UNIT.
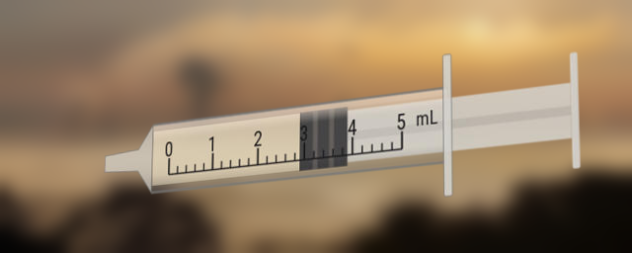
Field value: value=2.9 unit=mL
